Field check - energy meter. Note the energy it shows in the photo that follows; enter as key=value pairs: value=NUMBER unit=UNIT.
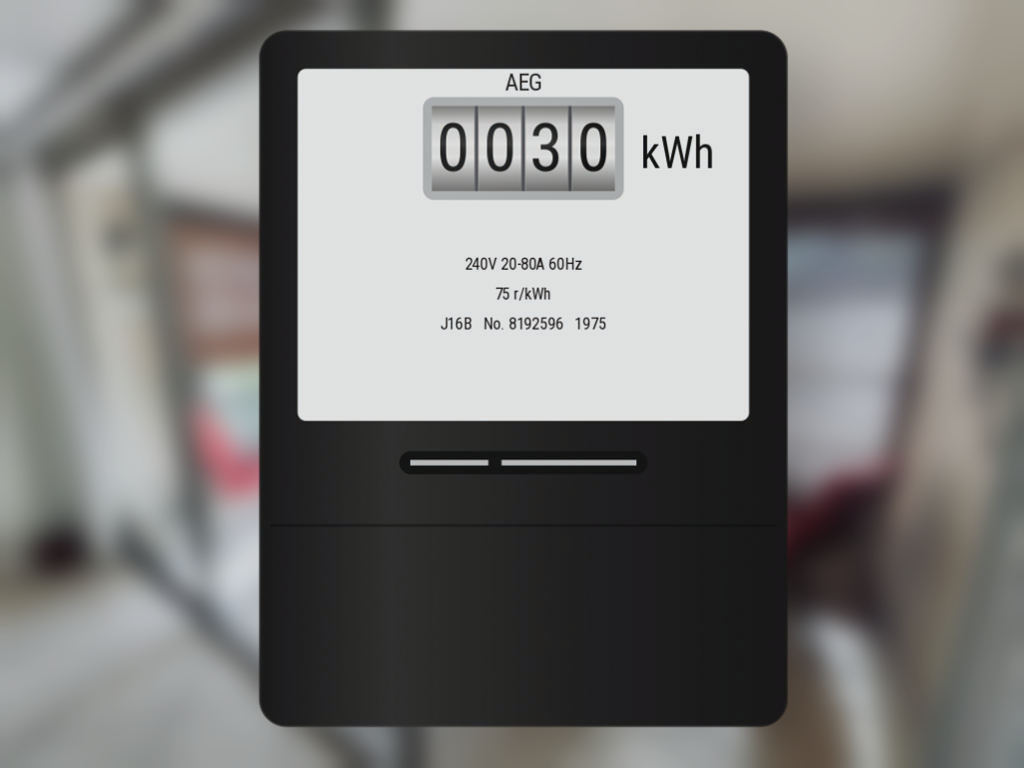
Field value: value=30 unit=kWh
